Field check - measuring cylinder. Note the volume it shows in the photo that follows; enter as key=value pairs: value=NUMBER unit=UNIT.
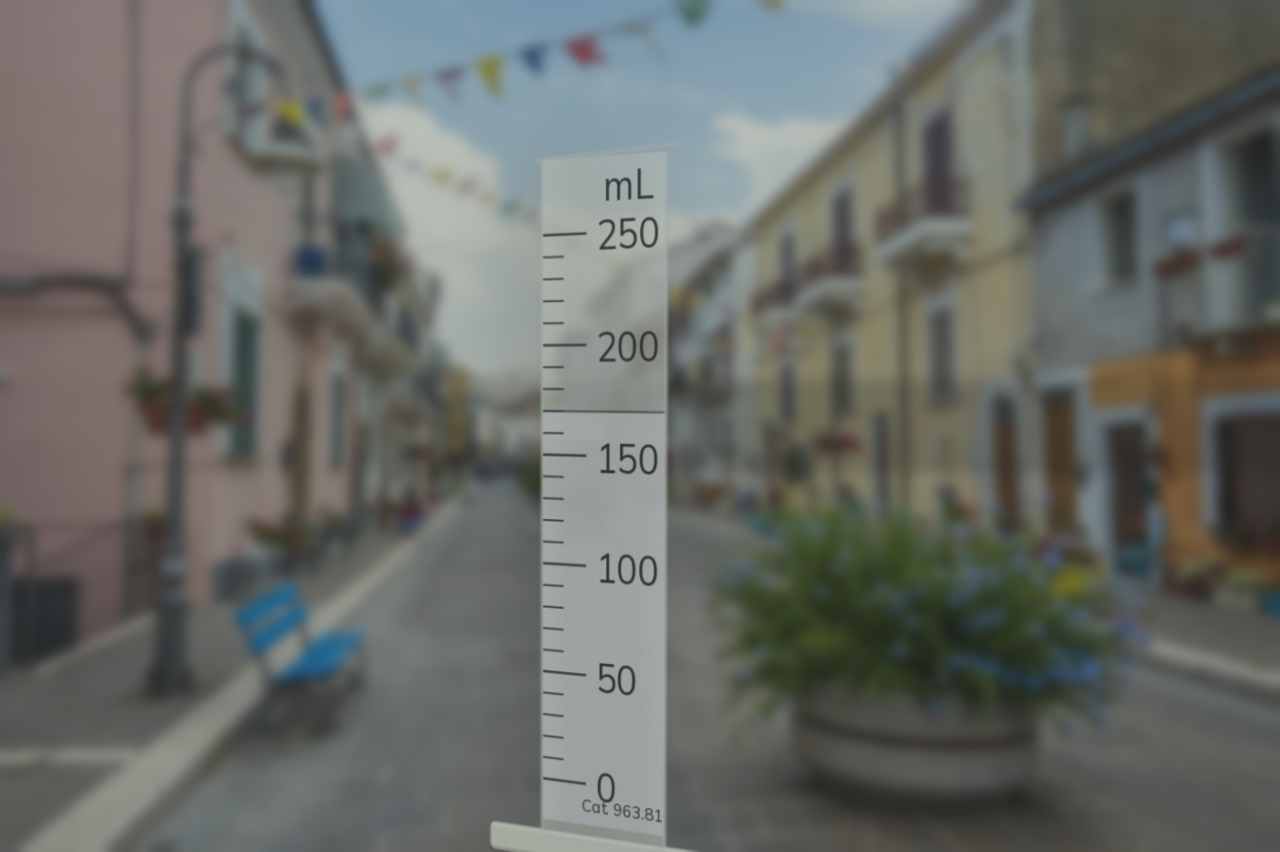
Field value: value=170 unit=mL
